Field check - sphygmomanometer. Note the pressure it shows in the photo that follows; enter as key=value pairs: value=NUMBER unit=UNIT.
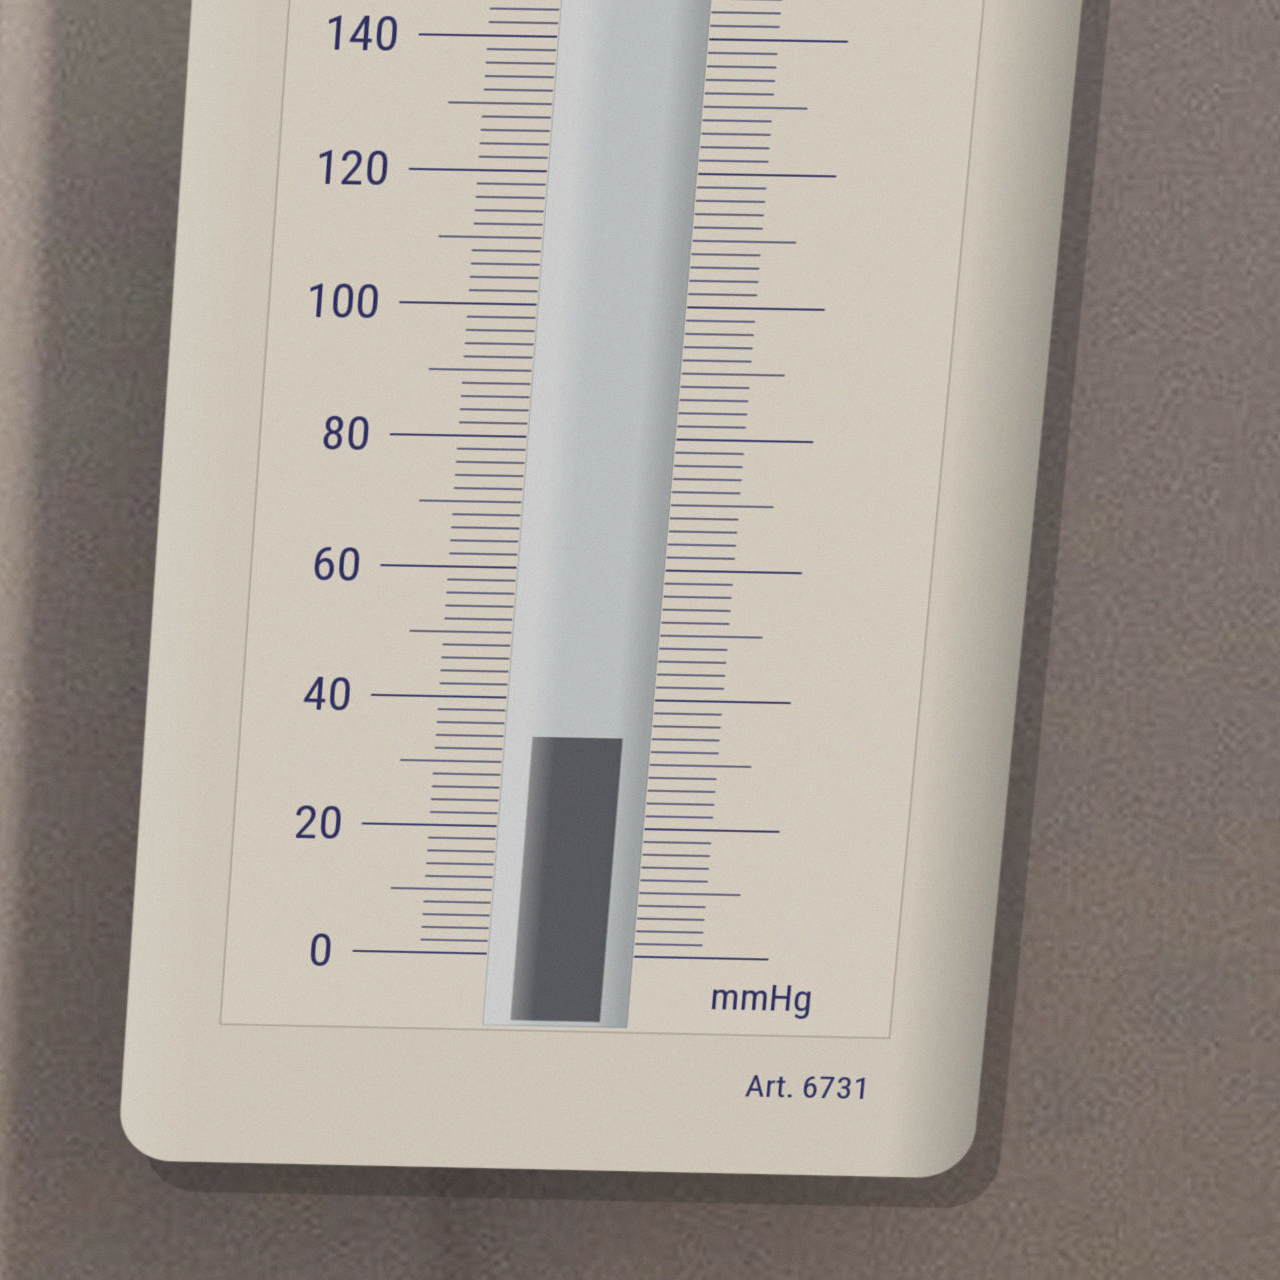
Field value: value=34 unit=mmHg
